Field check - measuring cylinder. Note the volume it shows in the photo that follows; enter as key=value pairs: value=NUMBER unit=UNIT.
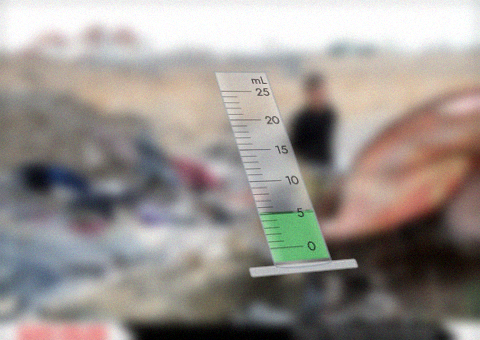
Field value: value=5 unit=mL
